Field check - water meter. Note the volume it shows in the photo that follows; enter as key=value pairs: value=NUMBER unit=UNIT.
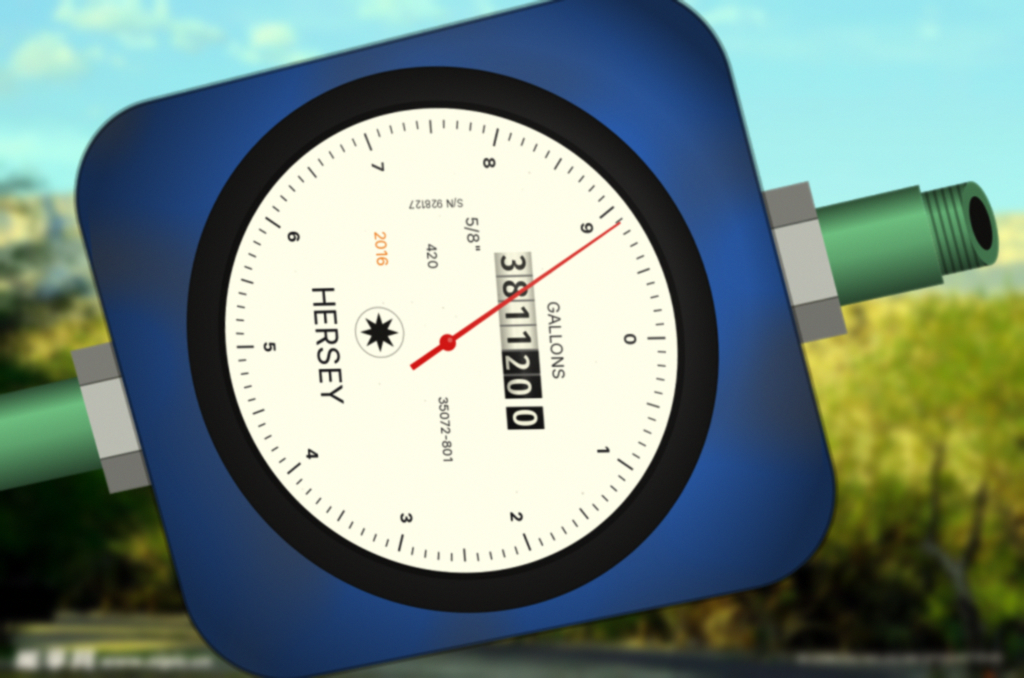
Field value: value=3811199.1 unit=gal
